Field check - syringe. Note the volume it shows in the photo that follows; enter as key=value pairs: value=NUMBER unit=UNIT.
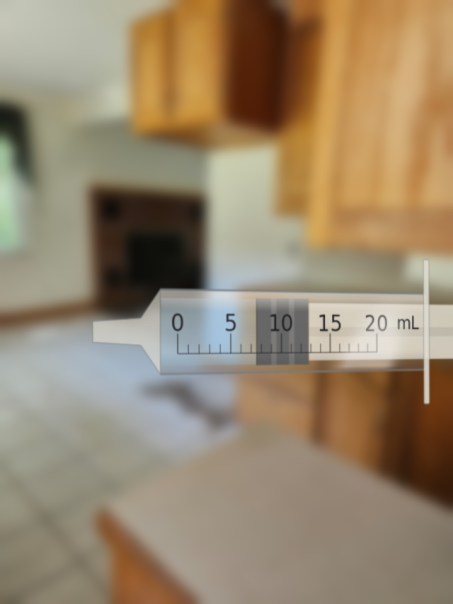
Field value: value=7.5 unit=mL
